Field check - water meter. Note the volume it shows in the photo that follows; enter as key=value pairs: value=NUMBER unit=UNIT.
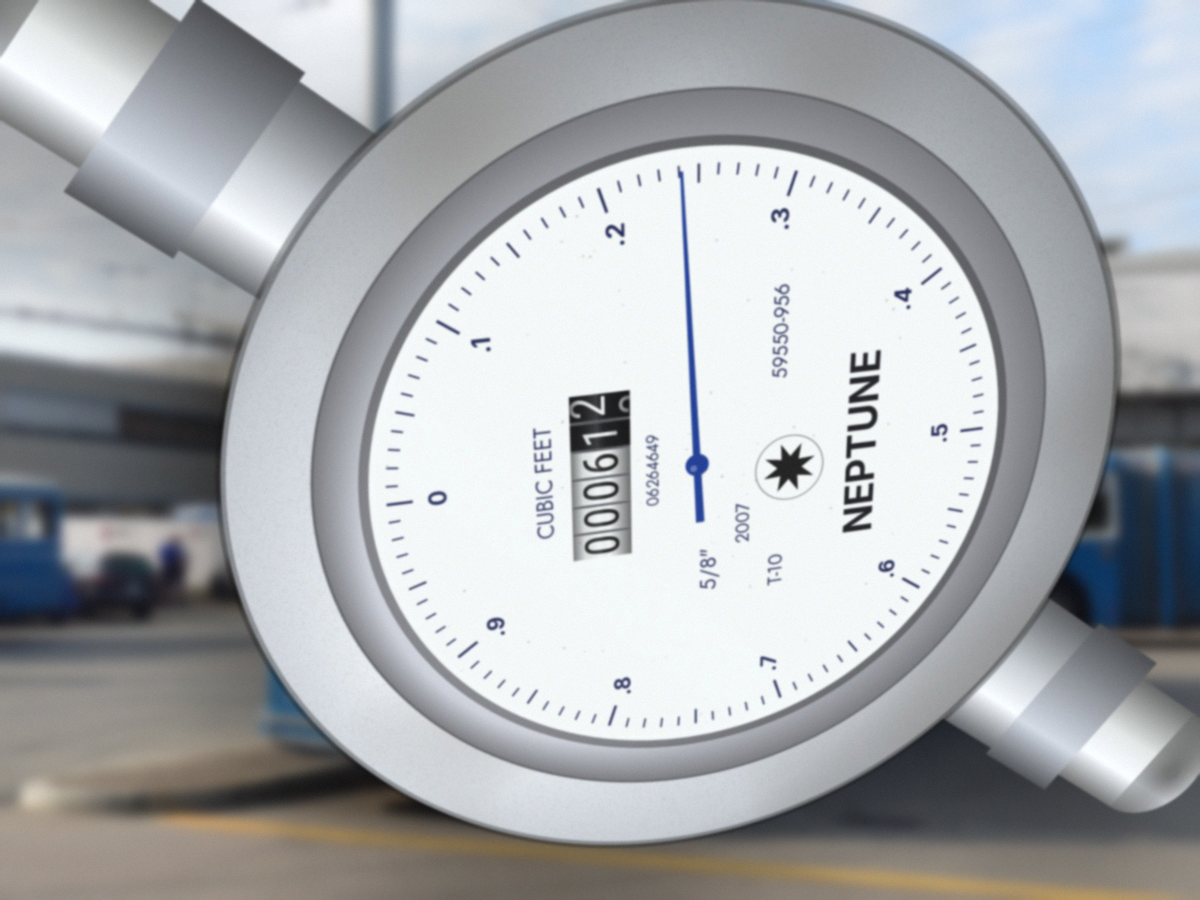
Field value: value=612.24 unit=ft³
